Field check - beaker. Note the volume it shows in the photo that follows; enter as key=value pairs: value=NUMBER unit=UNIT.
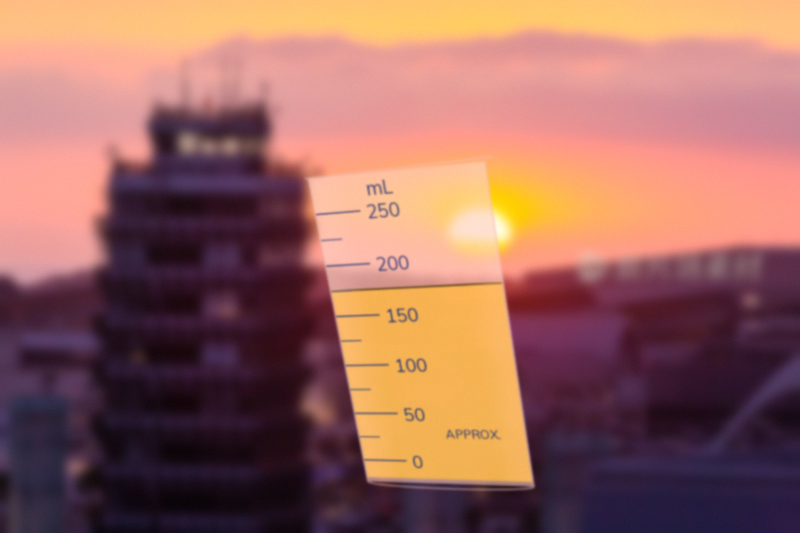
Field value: value=175 unit=mL
